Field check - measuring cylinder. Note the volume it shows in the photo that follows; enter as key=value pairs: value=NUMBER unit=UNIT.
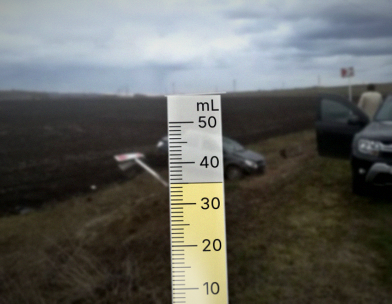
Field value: value=35 unit=mL
